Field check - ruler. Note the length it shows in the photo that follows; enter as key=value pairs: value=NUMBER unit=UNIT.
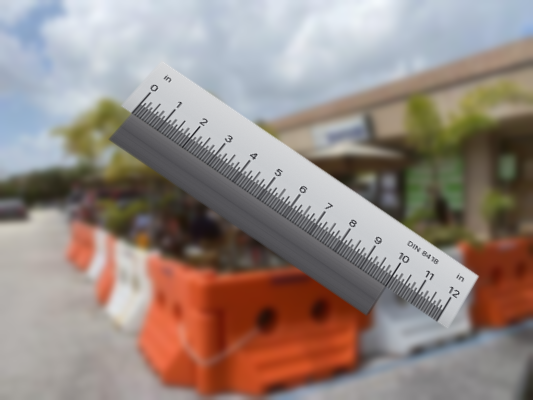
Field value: value=10 unit=in
